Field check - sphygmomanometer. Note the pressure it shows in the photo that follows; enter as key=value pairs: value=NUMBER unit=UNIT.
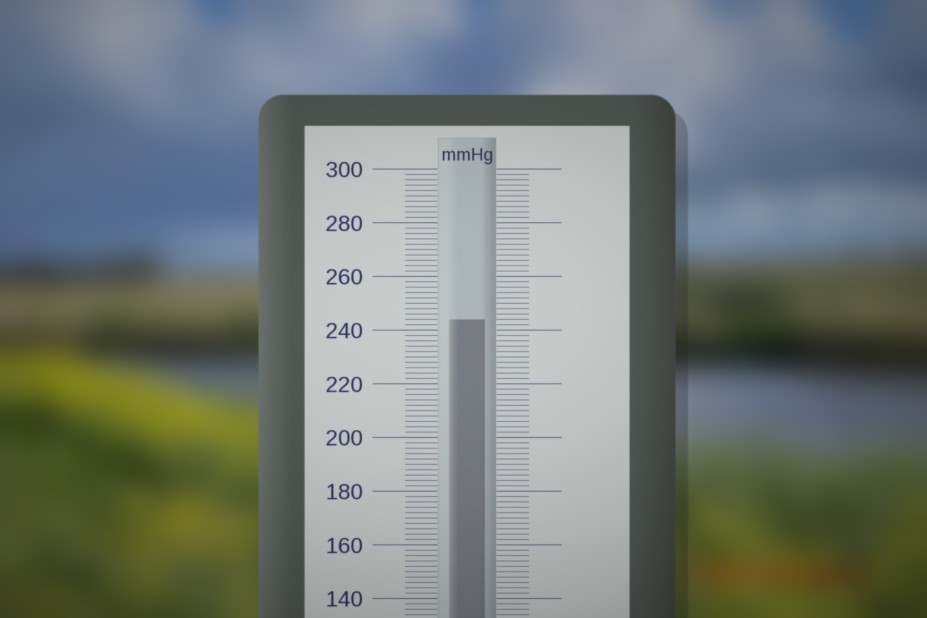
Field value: value=244 unit=mmHg
